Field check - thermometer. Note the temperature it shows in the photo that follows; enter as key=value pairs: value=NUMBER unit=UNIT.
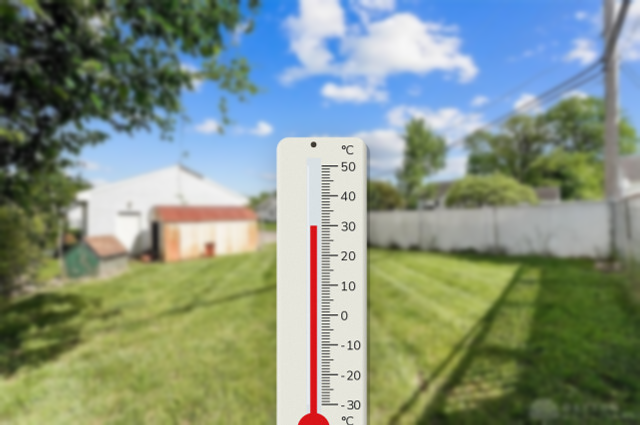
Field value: value=30 unit=°C
